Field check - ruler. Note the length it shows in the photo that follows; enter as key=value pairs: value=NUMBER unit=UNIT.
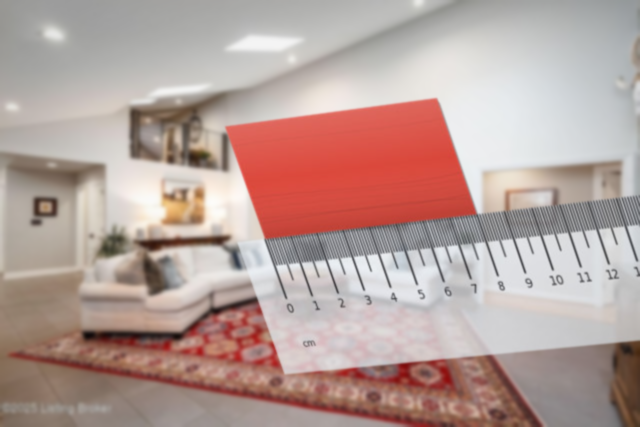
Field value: value=8 unit=cm
